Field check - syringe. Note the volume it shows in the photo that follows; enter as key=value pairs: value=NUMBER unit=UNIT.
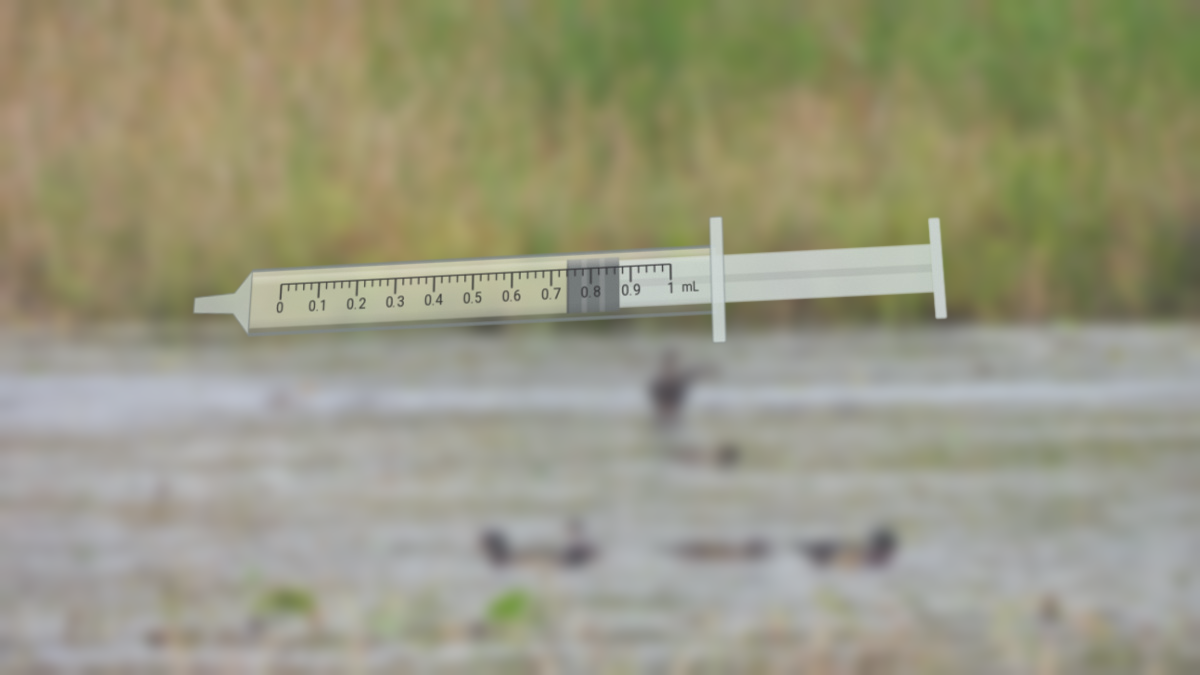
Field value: value=0.74 unit=mL
